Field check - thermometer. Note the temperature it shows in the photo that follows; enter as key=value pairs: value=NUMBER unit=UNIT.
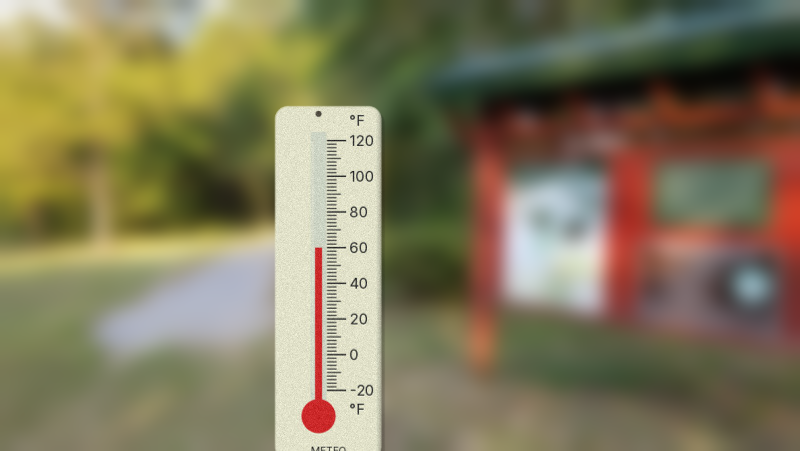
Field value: value=60 unit=°F
